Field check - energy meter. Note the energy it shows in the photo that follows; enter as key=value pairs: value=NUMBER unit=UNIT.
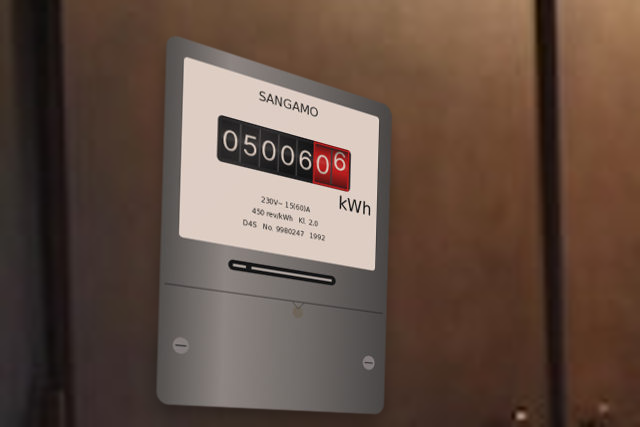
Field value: value=5006.06 unit=kWh
